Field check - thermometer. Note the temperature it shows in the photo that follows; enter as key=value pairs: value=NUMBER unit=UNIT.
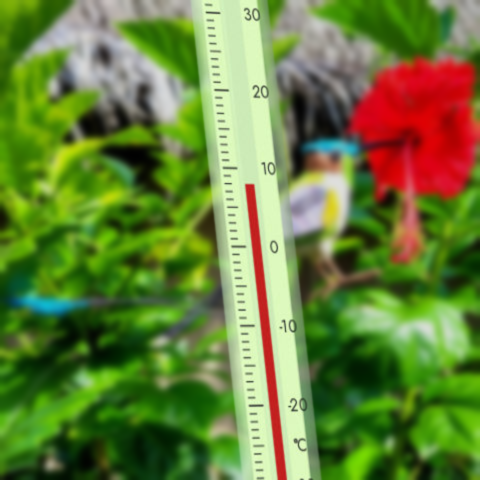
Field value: value=8 unit=°C
